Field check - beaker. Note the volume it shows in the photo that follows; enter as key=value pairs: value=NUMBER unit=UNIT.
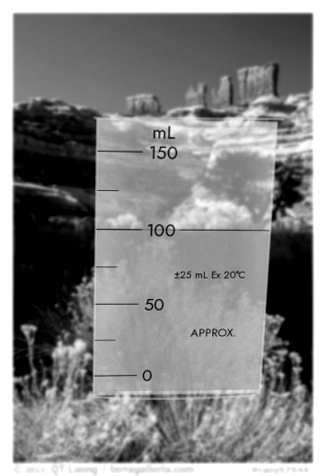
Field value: value=100 unit=mL
